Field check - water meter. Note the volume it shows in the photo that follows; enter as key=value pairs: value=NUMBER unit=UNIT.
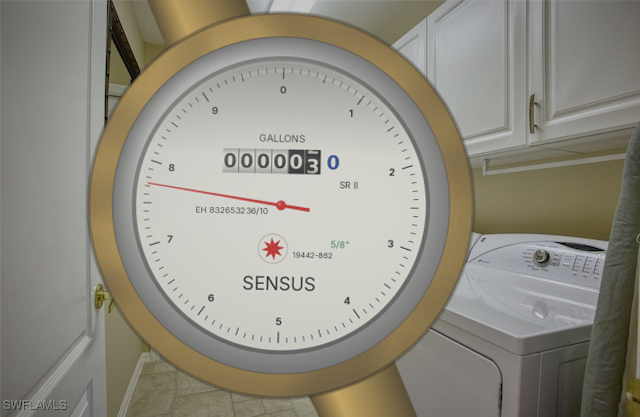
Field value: value=27.7 unit=gal
